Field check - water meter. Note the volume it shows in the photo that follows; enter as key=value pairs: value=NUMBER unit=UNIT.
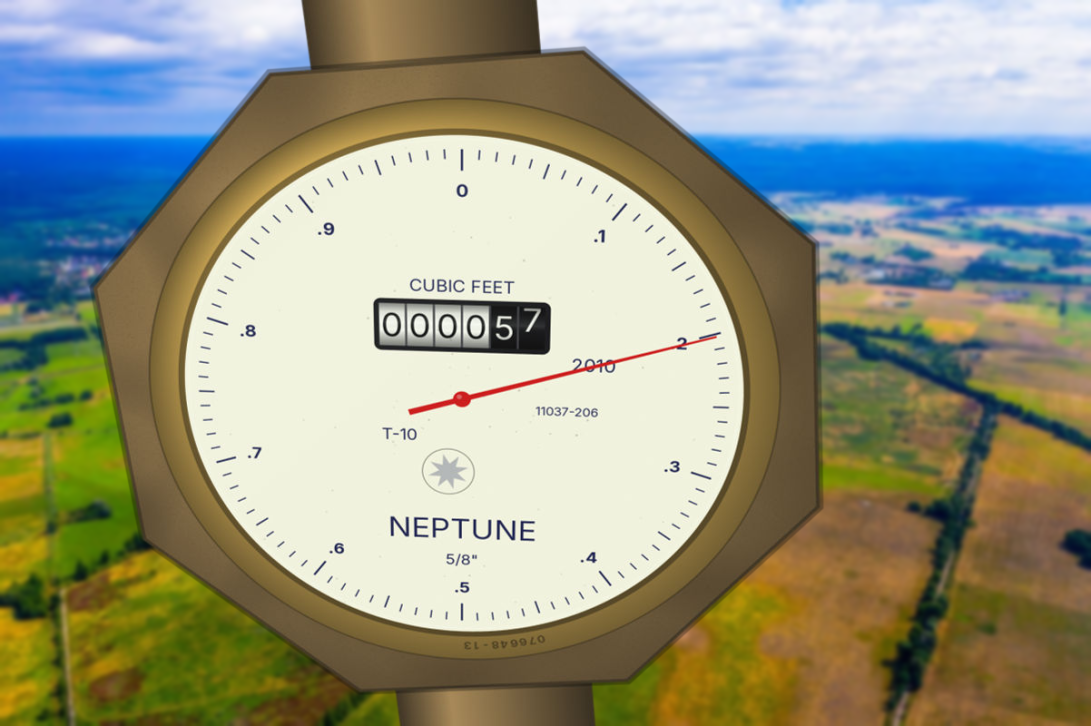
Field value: value=57.20 unit=ft³
